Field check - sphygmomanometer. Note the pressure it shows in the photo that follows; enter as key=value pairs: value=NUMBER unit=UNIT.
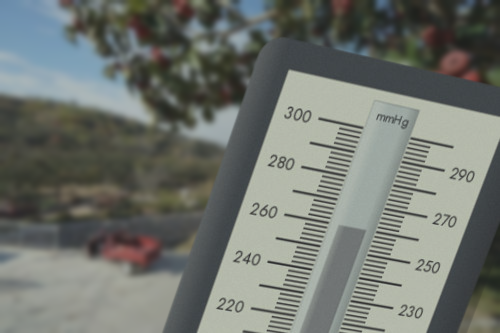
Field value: value=260 unit=mmHg
